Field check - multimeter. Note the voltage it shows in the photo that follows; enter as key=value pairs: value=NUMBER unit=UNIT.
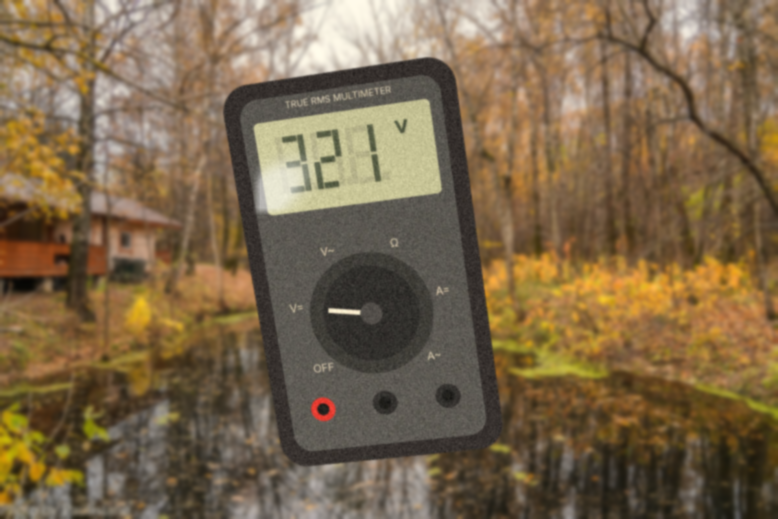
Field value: value=321 unit=V
